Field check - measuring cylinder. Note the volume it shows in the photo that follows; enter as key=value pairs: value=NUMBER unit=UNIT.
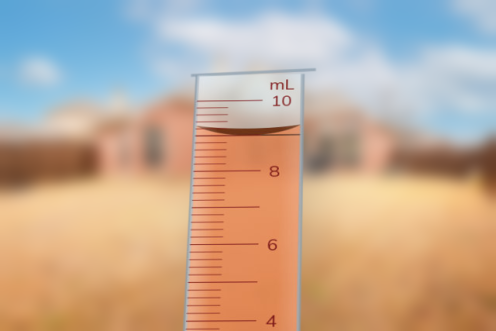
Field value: value=9 unit=mL
